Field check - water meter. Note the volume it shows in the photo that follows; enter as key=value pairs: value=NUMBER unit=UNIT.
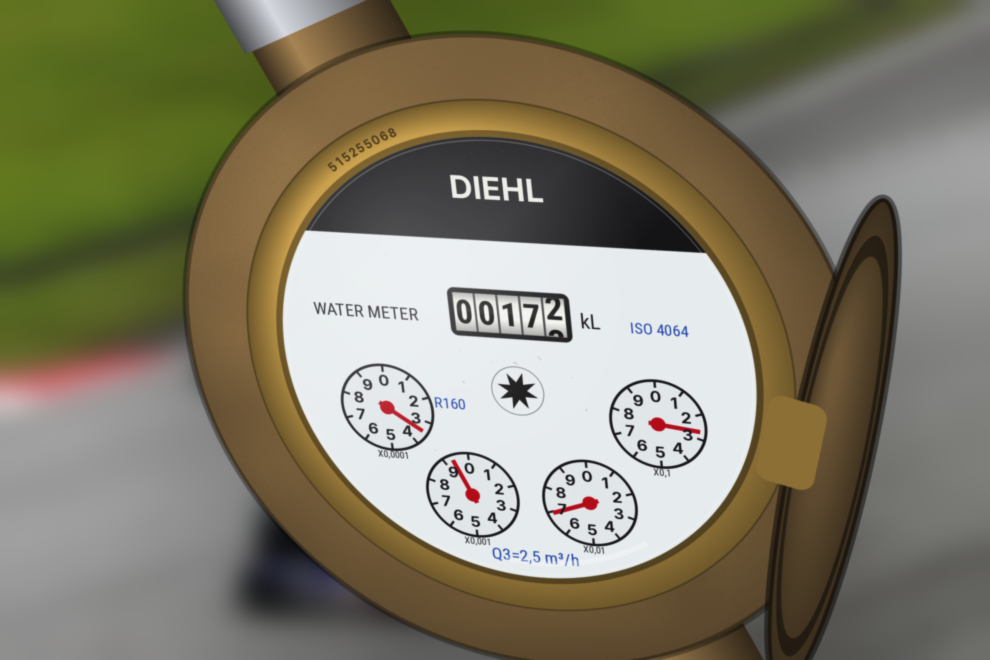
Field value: value=172.2693 unit=kL
